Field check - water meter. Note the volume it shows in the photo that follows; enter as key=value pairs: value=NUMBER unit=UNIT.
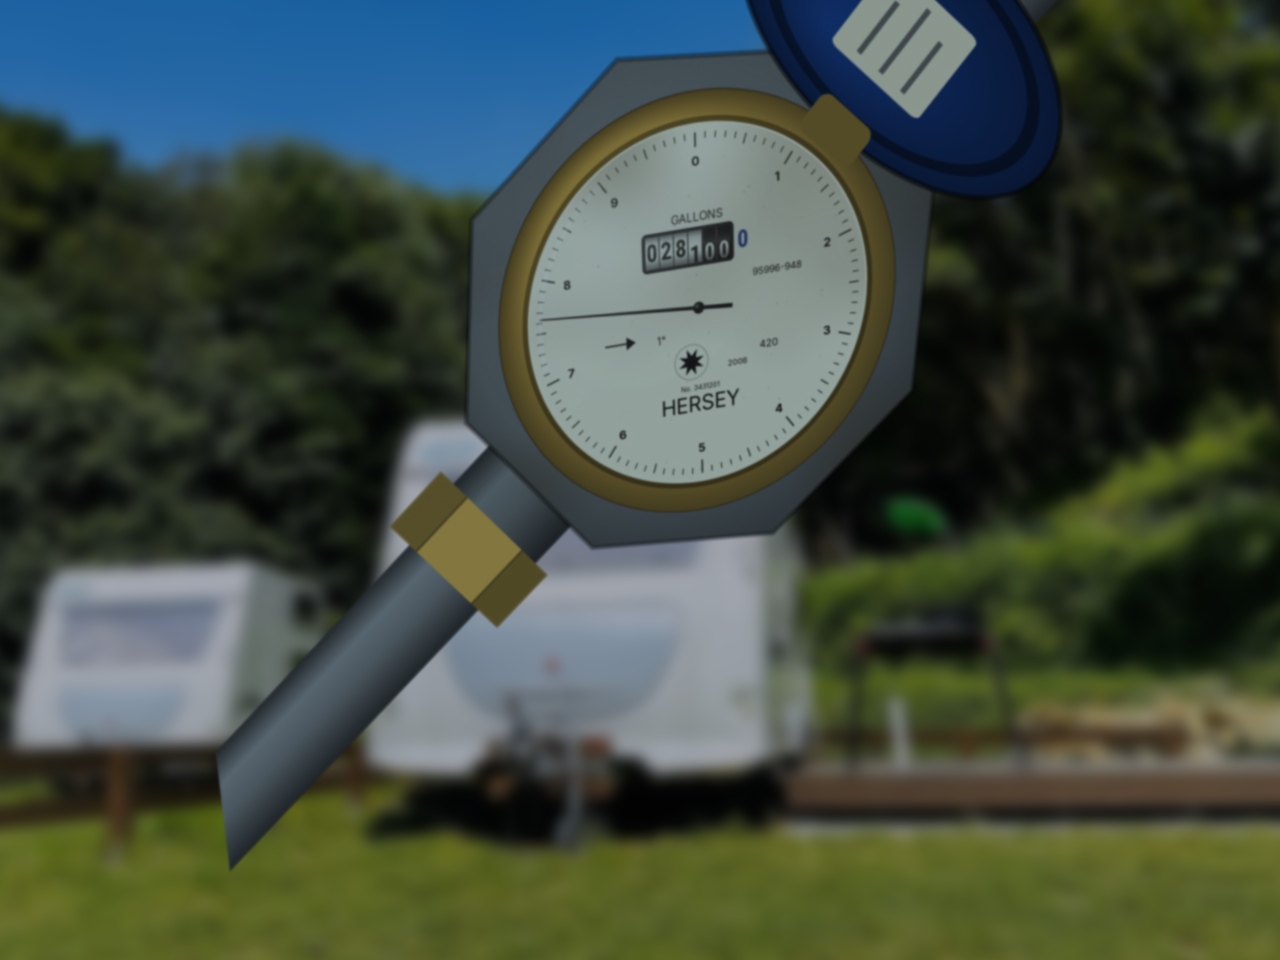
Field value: value=280997.6 unit=gal
